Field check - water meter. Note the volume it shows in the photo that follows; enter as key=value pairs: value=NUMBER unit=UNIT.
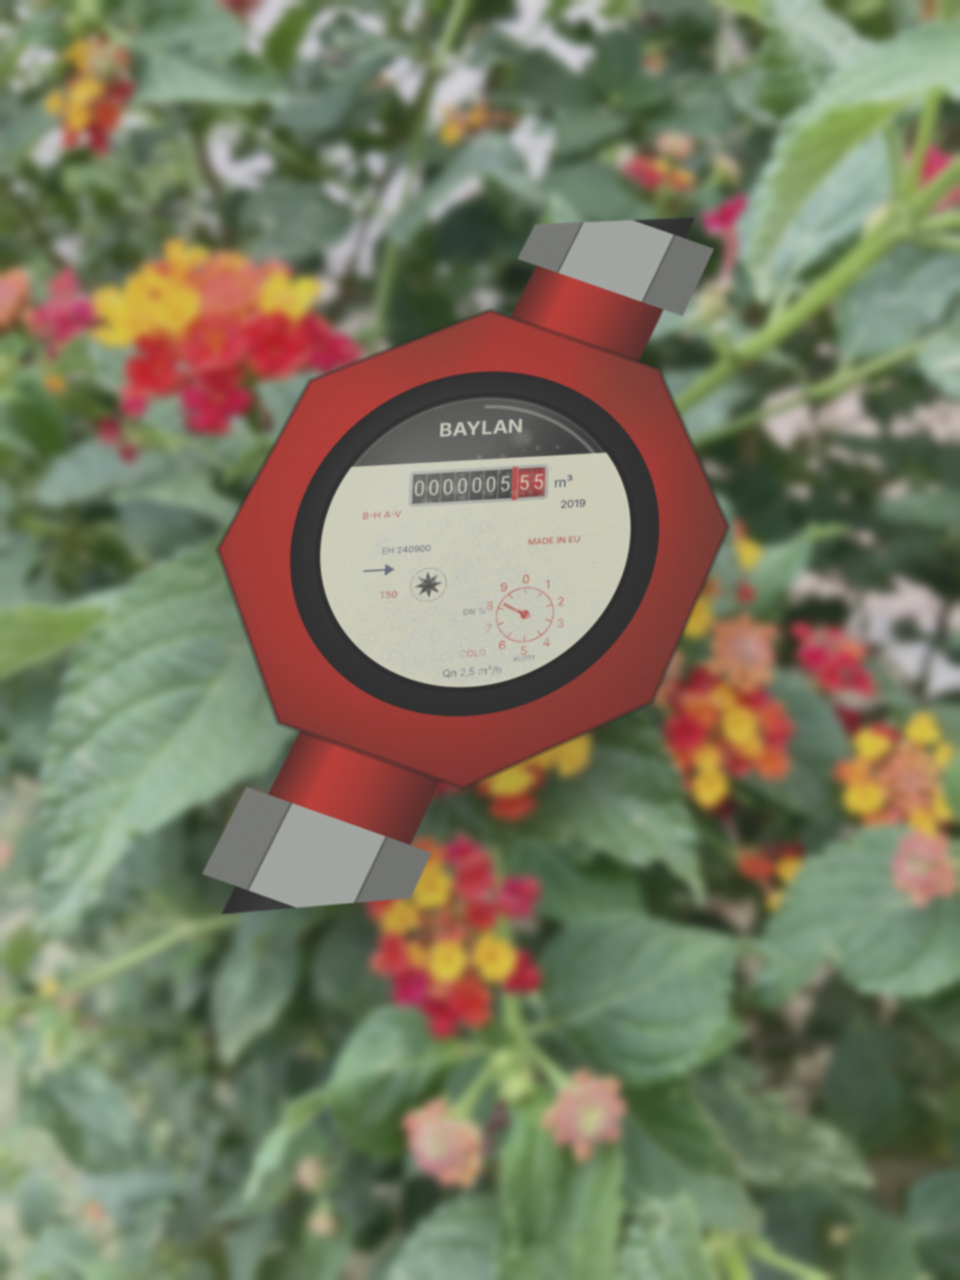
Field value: value=5.558 unit=m³
